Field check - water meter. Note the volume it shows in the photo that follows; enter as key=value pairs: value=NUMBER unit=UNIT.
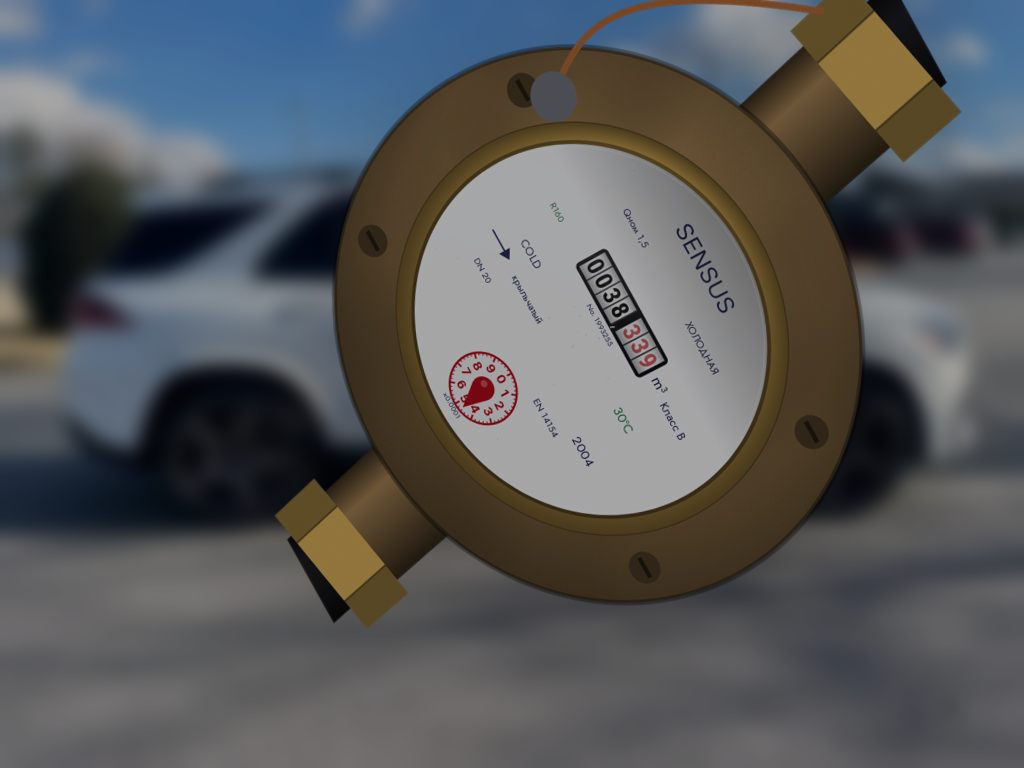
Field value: value=38.3394 unit=m³
